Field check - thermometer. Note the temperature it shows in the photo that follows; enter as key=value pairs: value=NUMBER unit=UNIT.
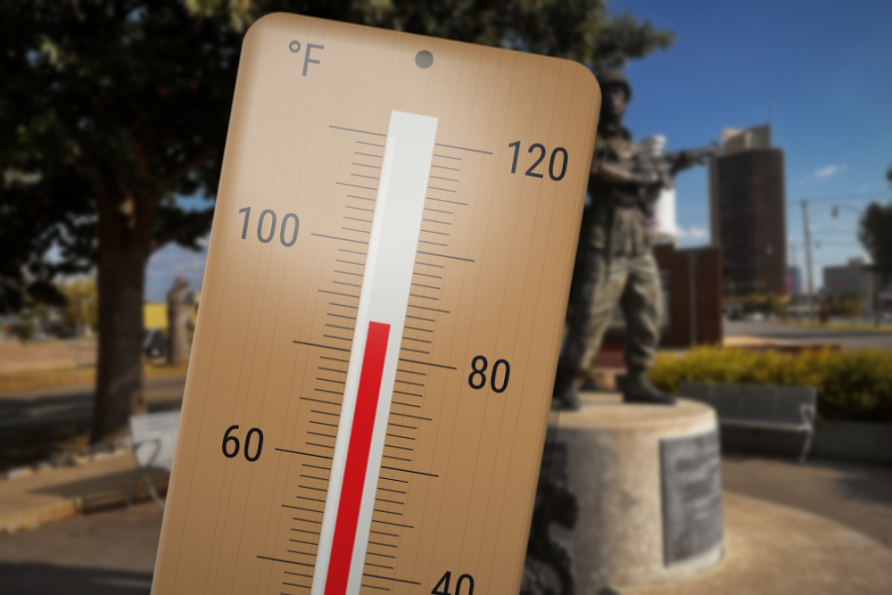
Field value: value=86 unit=°F
